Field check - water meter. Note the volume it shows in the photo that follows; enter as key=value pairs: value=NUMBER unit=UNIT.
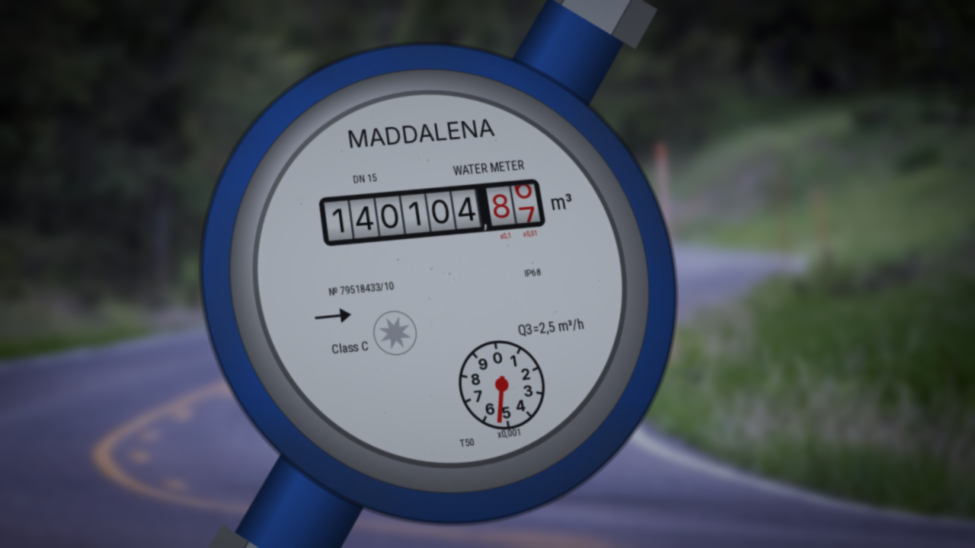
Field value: value=140104.865 unit=m³
